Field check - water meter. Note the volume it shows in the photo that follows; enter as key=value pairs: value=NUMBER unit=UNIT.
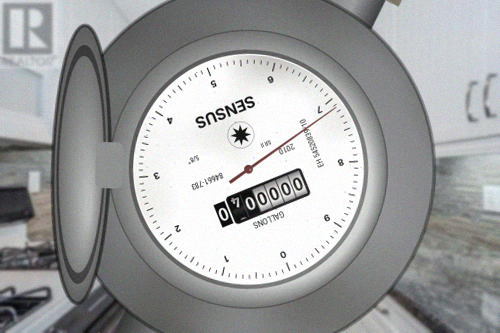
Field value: value=37.1 unit=gal
